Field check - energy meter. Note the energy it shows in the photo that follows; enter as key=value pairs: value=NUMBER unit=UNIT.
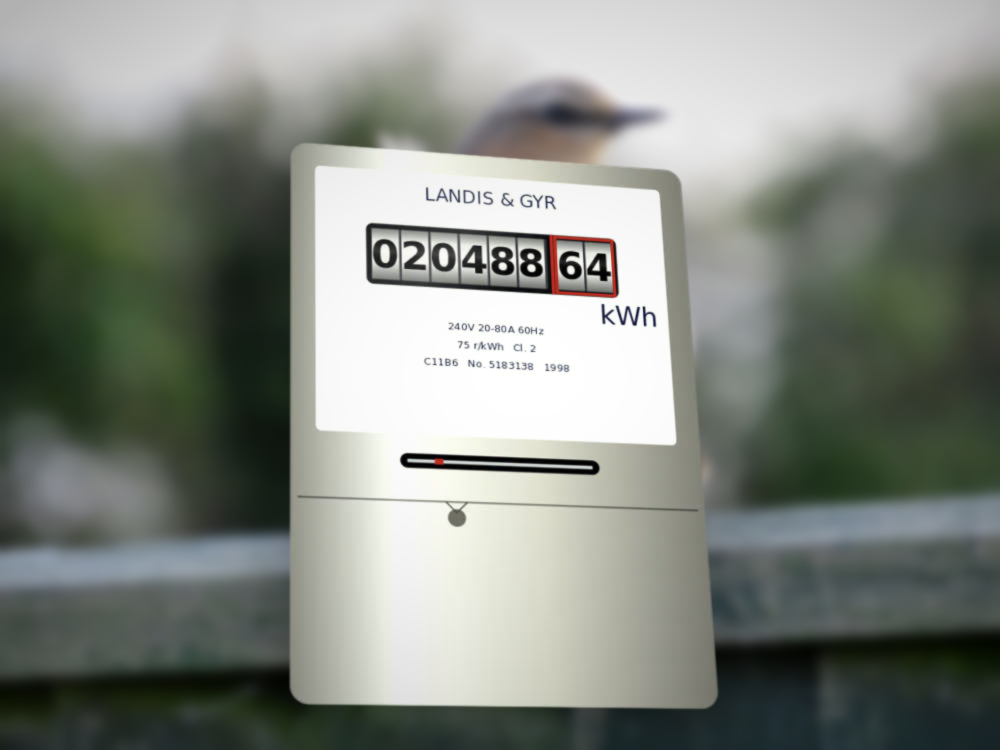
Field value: value=20488.64 unit=kWh
